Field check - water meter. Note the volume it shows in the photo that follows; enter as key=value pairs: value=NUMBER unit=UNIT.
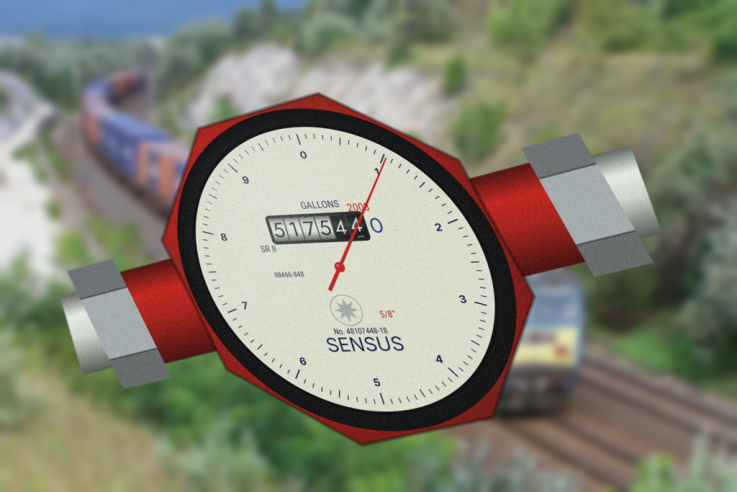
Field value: value=5175441.0 unit=gal
